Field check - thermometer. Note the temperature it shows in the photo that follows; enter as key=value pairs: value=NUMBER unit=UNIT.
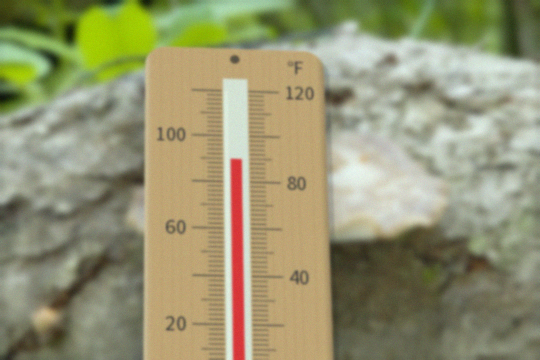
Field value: value=90 unit=°F
